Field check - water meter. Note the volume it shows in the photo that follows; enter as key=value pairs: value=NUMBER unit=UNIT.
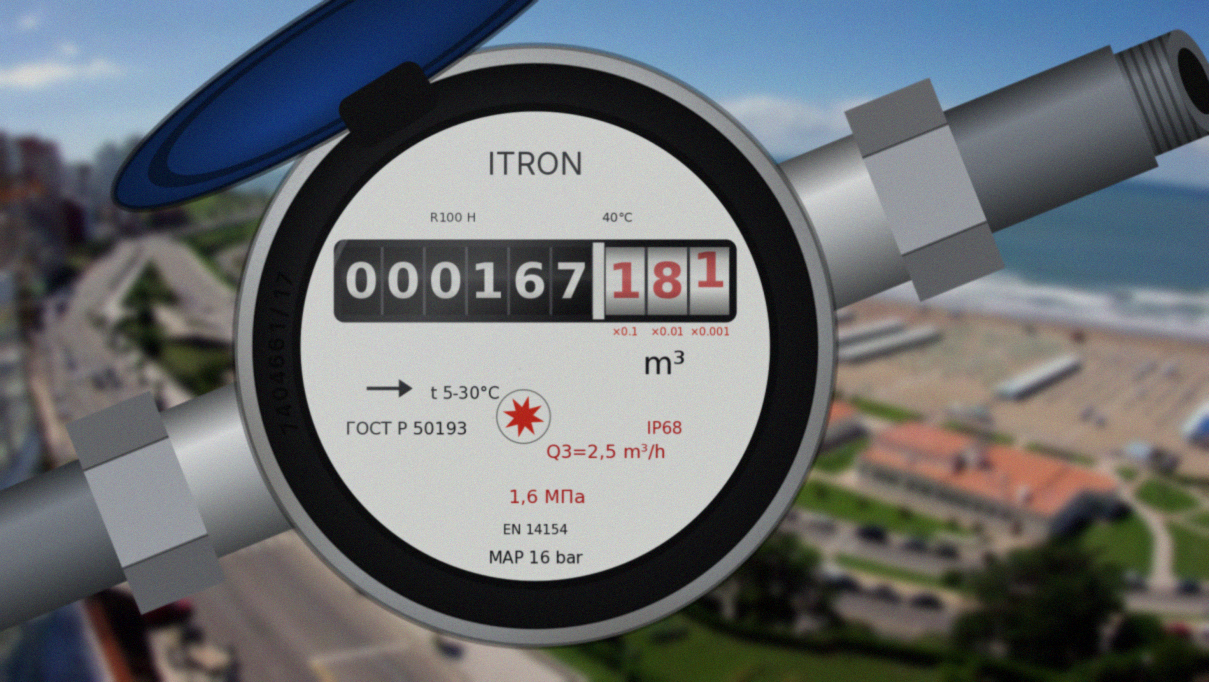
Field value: value=167.181 unit=m³
